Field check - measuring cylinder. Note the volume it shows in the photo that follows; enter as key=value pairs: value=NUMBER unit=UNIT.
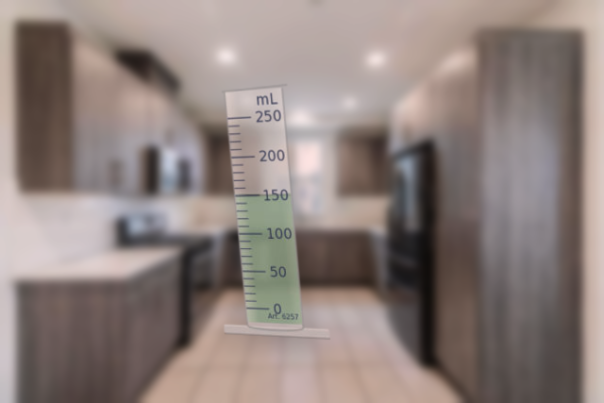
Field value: value=150 unit=mL
